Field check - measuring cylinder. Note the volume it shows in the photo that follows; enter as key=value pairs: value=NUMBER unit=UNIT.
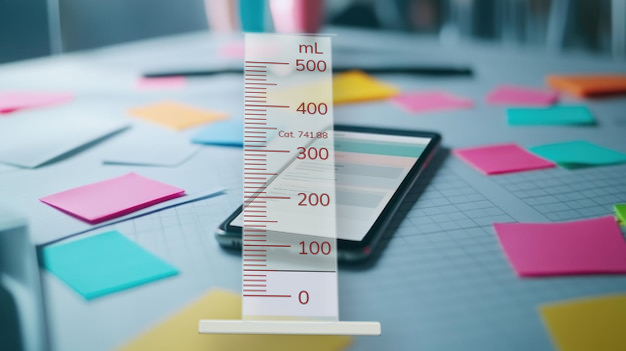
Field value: value=50 unit=mL
